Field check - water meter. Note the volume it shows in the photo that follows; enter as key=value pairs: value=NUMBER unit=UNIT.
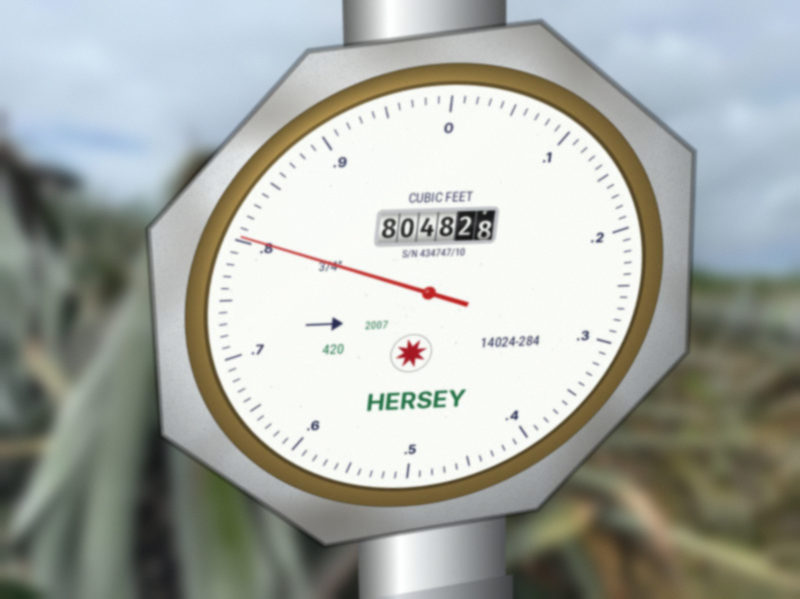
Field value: value=804827.80 unit=ft³
